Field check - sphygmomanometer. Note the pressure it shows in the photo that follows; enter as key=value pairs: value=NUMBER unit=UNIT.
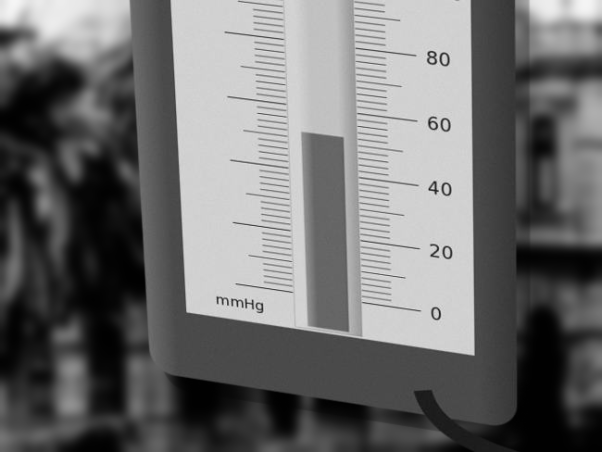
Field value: value=52 unit=mmHg
